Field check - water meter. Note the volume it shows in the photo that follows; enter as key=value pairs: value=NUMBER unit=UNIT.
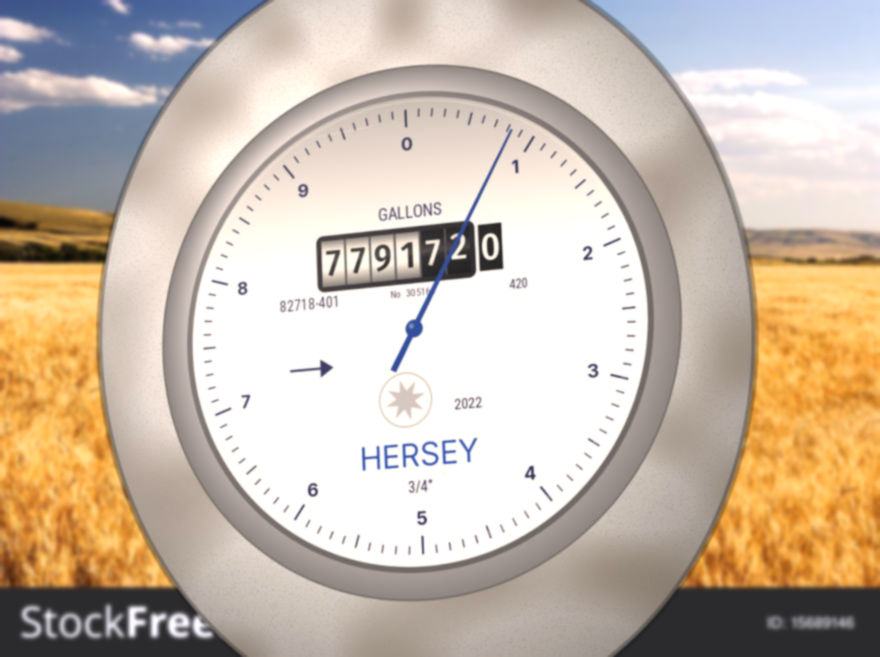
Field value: value=7791720.8 unit=gal
